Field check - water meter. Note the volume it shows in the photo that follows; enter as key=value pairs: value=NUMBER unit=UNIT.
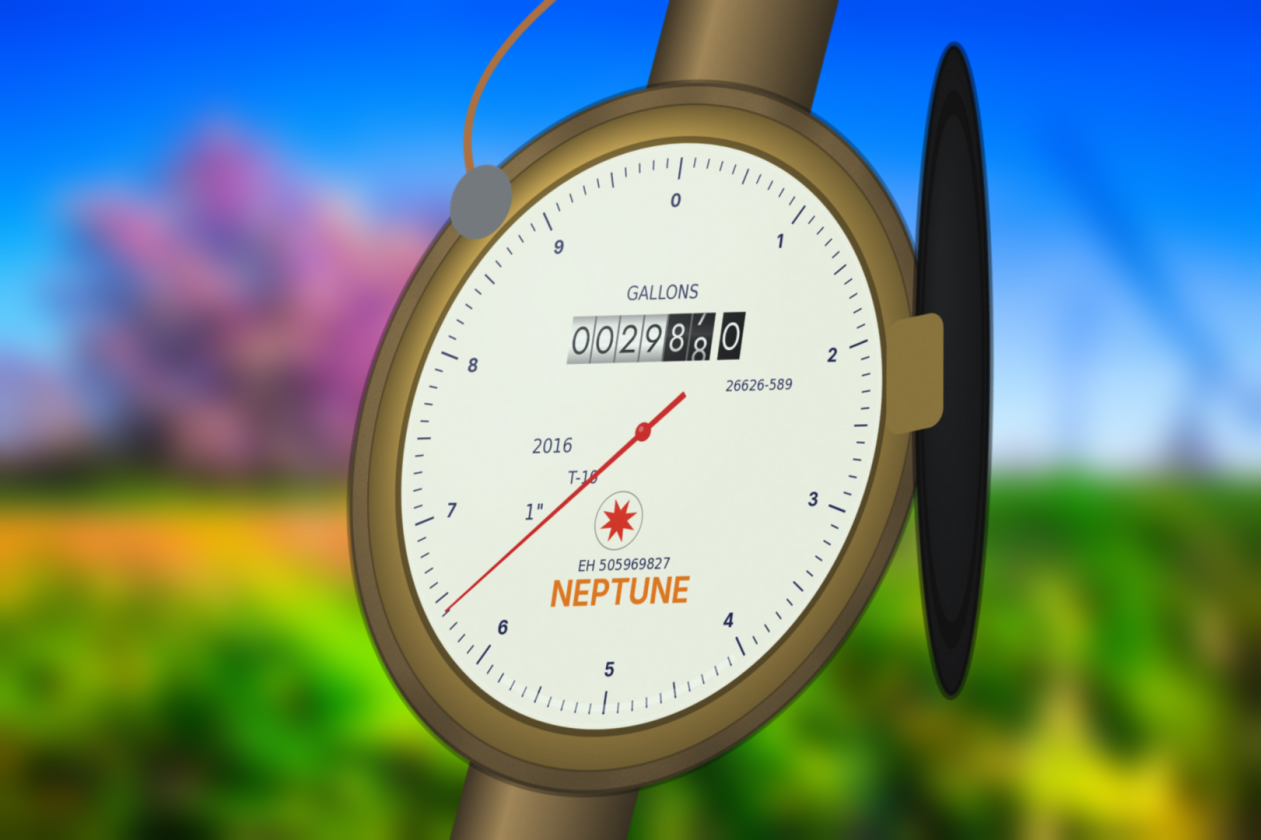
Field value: value=29876.4 unit=gal
